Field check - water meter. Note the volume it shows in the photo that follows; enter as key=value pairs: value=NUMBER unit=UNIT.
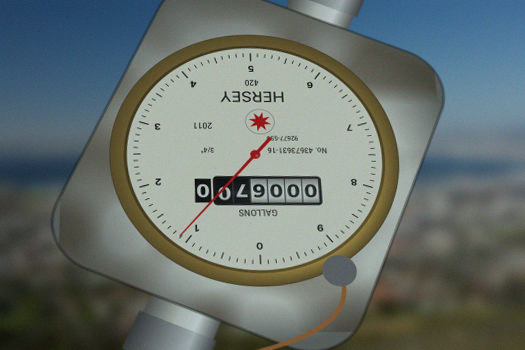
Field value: value=6701.1 unit=gal
